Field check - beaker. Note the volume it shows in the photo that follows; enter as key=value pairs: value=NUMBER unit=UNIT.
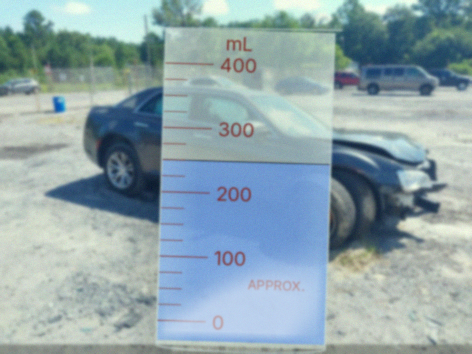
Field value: value=250 unit=mL
